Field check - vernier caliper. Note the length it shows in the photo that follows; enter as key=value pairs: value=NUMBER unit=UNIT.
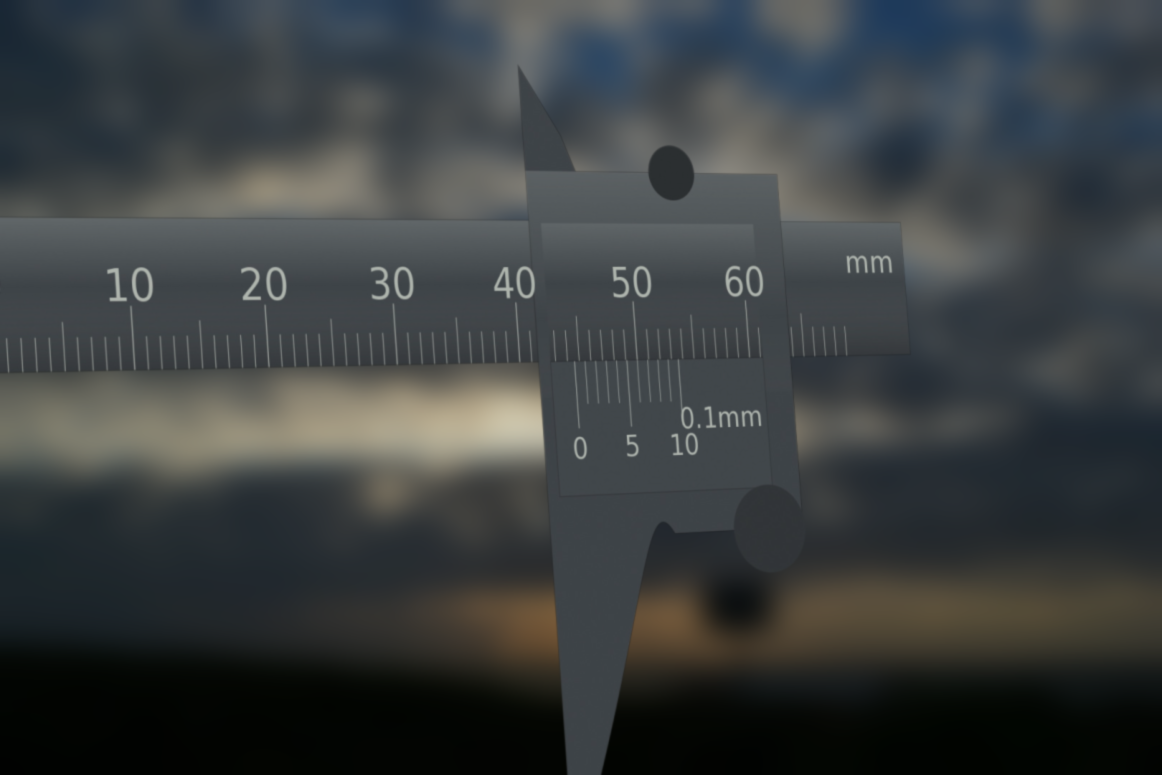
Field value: value=44.6 unit=mm
